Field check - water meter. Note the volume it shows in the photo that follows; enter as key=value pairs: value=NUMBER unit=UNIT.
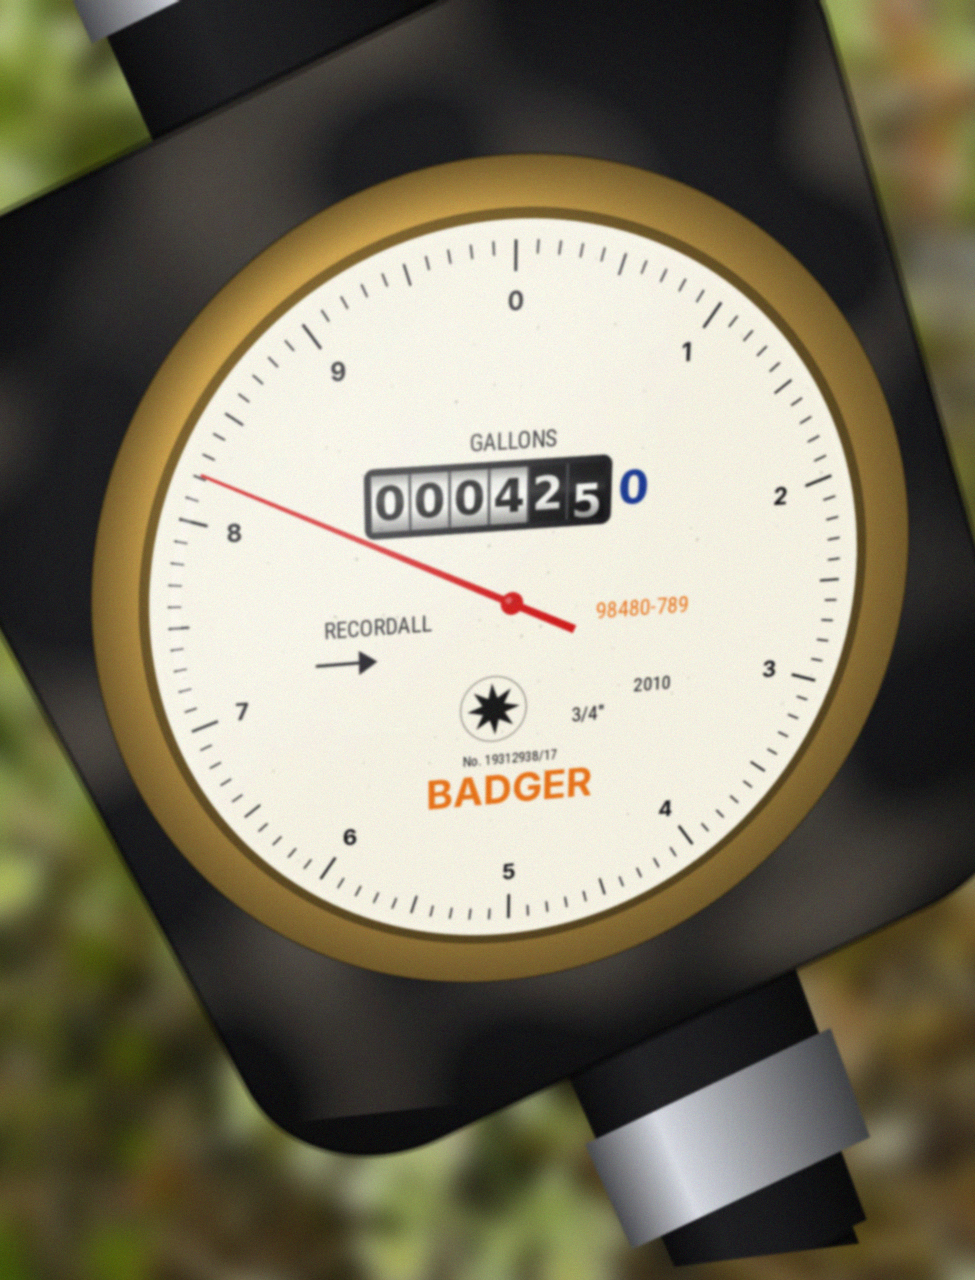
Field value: value=4248.2 unit=gal
